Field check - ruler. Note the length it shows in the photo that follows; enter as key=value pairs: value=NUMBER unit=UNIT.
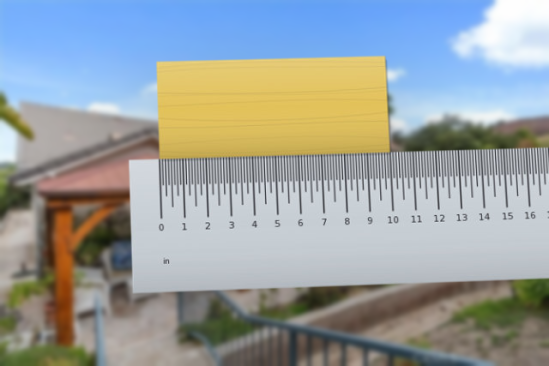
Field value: value=10 unit=in
